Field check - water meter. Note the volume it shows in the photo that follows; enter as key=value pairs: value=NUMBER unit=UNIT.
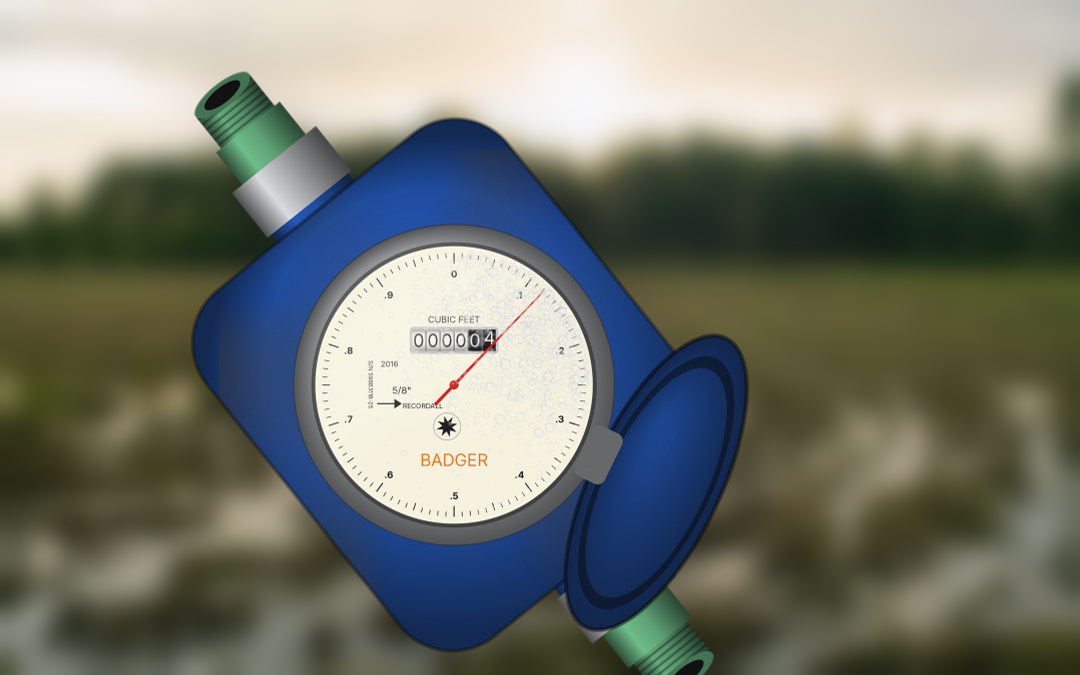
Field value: value=4.12 unit=ft³
